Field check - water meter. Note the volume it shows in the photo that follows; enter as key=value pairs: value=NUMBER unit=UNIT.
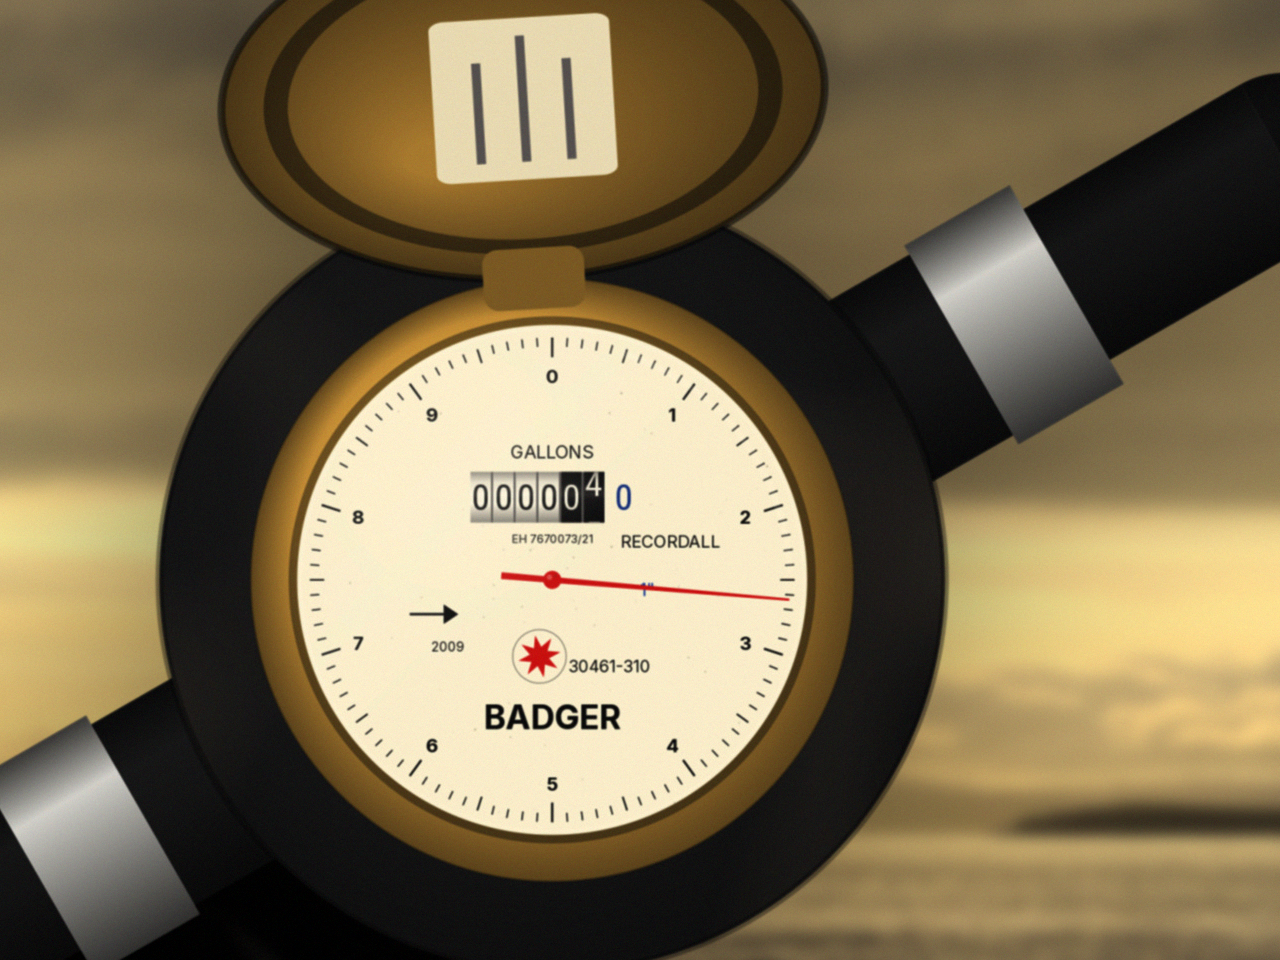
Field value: value=42.6 unit=gal
